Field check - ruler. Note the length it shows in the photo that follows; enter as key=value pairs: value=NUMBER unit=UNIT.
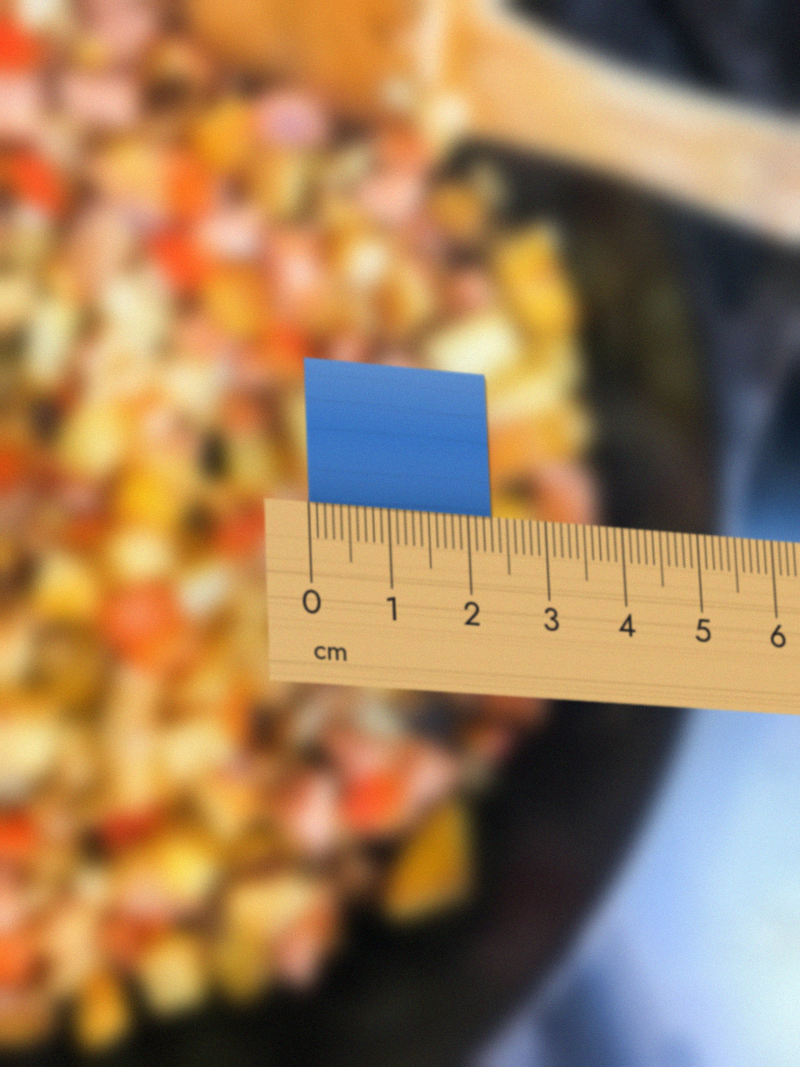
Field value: value=2.3 unit=cm
